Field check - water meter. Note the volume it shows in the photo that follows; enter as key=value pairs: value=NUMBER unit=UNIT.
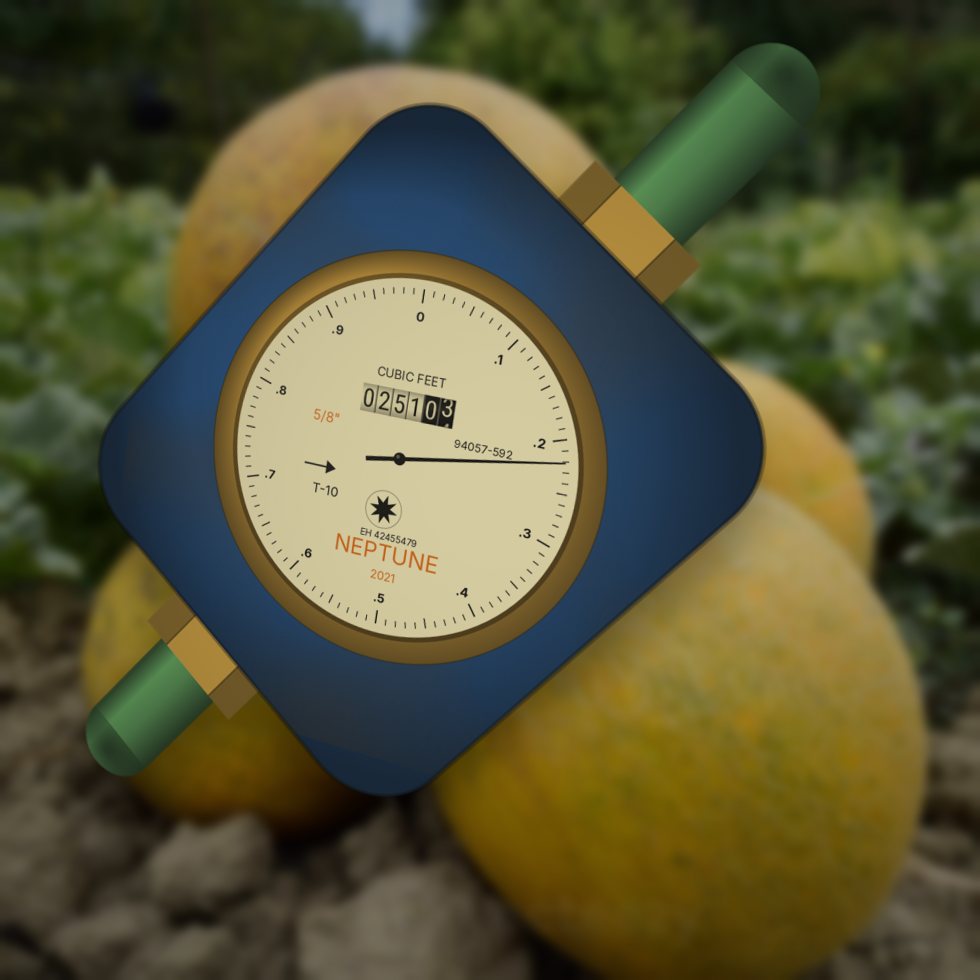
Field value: value=25103.22 unit=ft³
